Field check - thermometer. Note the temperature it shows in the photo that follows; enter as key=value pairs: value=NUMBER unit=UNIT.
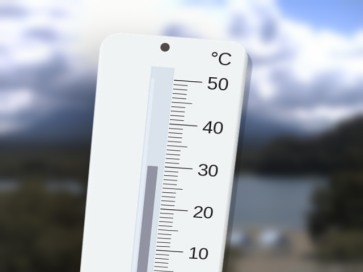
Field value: value=30 unit=°C
